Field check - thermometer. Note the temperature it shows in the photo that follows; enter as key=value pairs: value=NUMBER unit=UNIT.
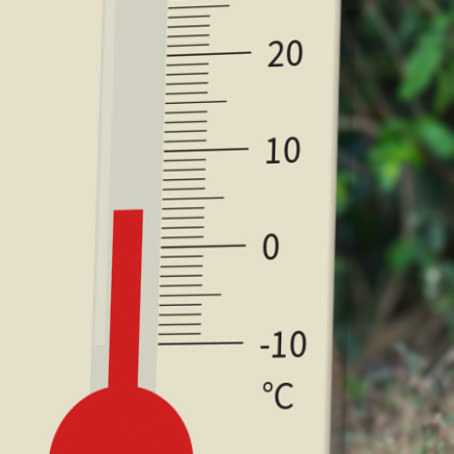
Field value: value=4 unit=°C
